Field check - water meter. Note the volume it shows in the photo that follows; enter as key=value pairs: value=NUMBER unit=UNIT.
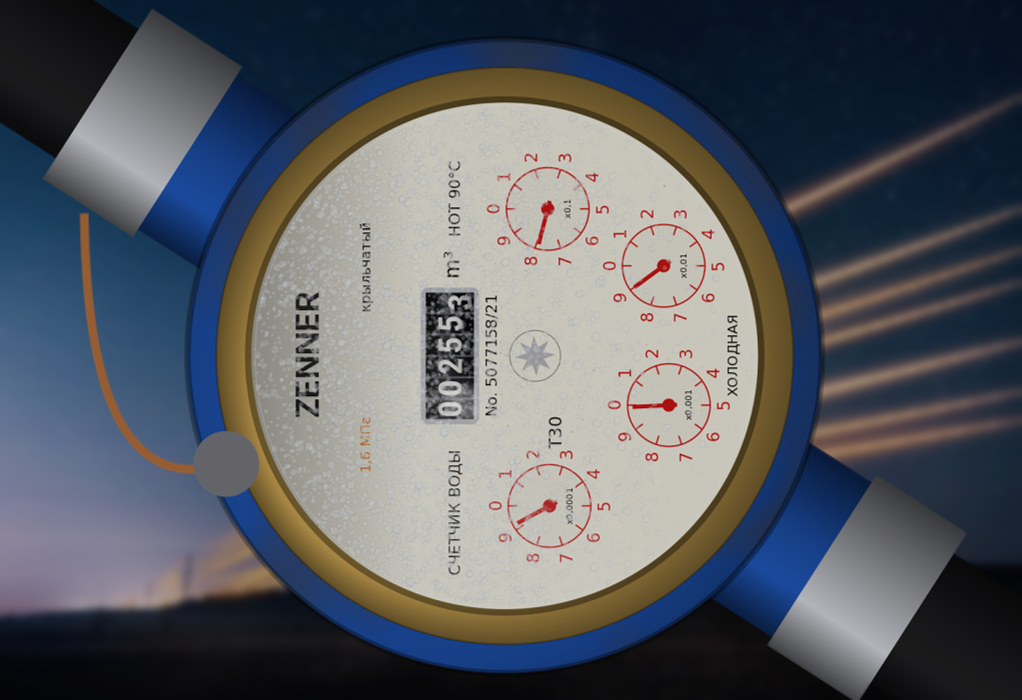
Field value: value=2552.7899 unit=m³
